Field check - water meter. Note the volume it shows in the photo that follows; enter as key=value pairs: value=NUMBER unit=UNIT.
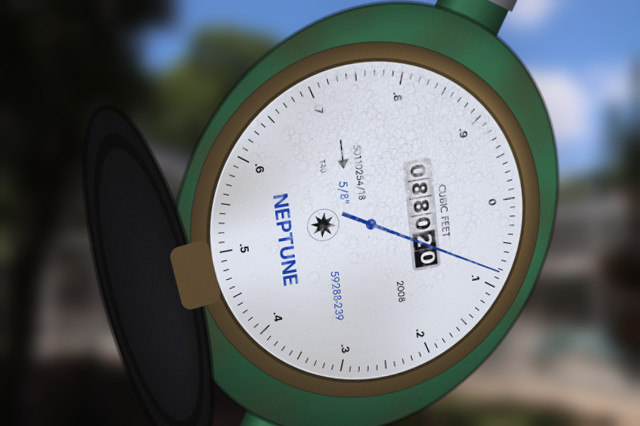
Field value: value=88020.08 unit=ft³
